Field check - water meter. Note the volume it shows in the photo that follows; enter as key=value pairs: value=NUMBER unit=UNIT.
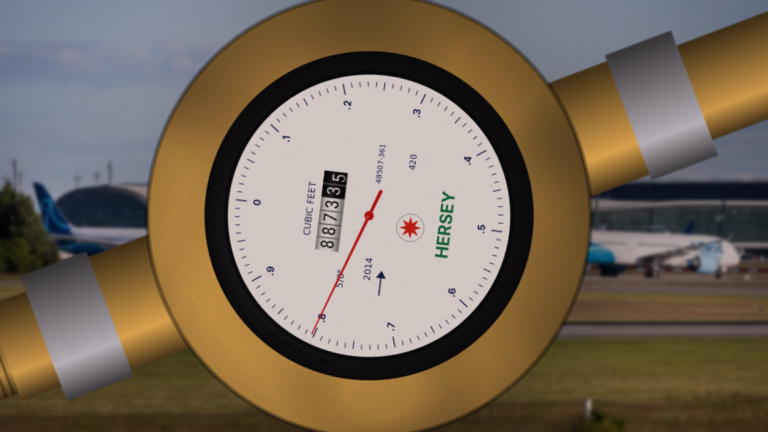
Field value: value=887334.80 unit=ft³
